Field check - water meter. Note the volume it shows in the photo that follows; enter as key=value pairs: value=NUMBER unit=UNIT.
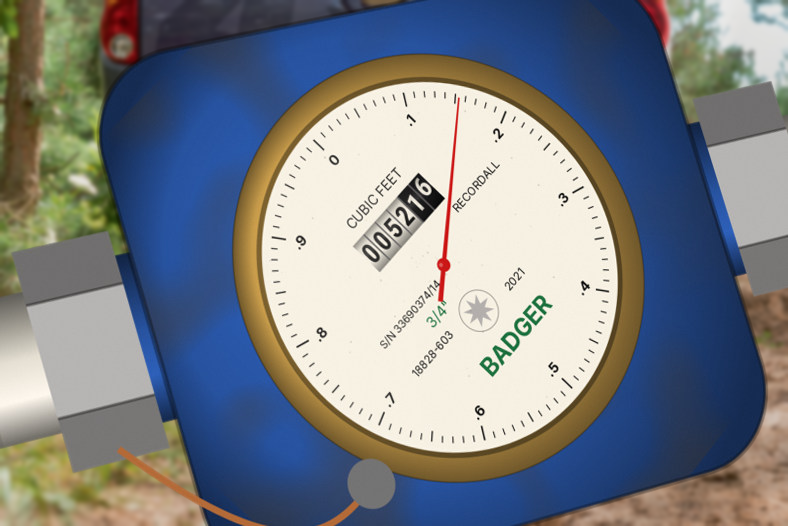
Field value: value=5216.15 unit=ft³
